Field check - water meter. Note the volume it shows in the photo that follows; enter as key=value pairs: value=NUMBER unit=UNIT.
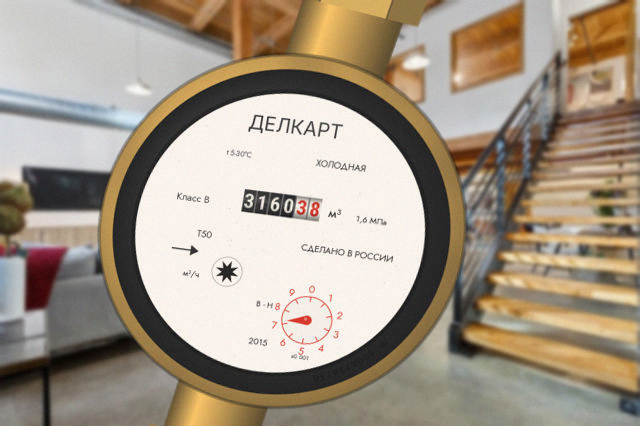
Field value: value=3160.387 unit=m³
